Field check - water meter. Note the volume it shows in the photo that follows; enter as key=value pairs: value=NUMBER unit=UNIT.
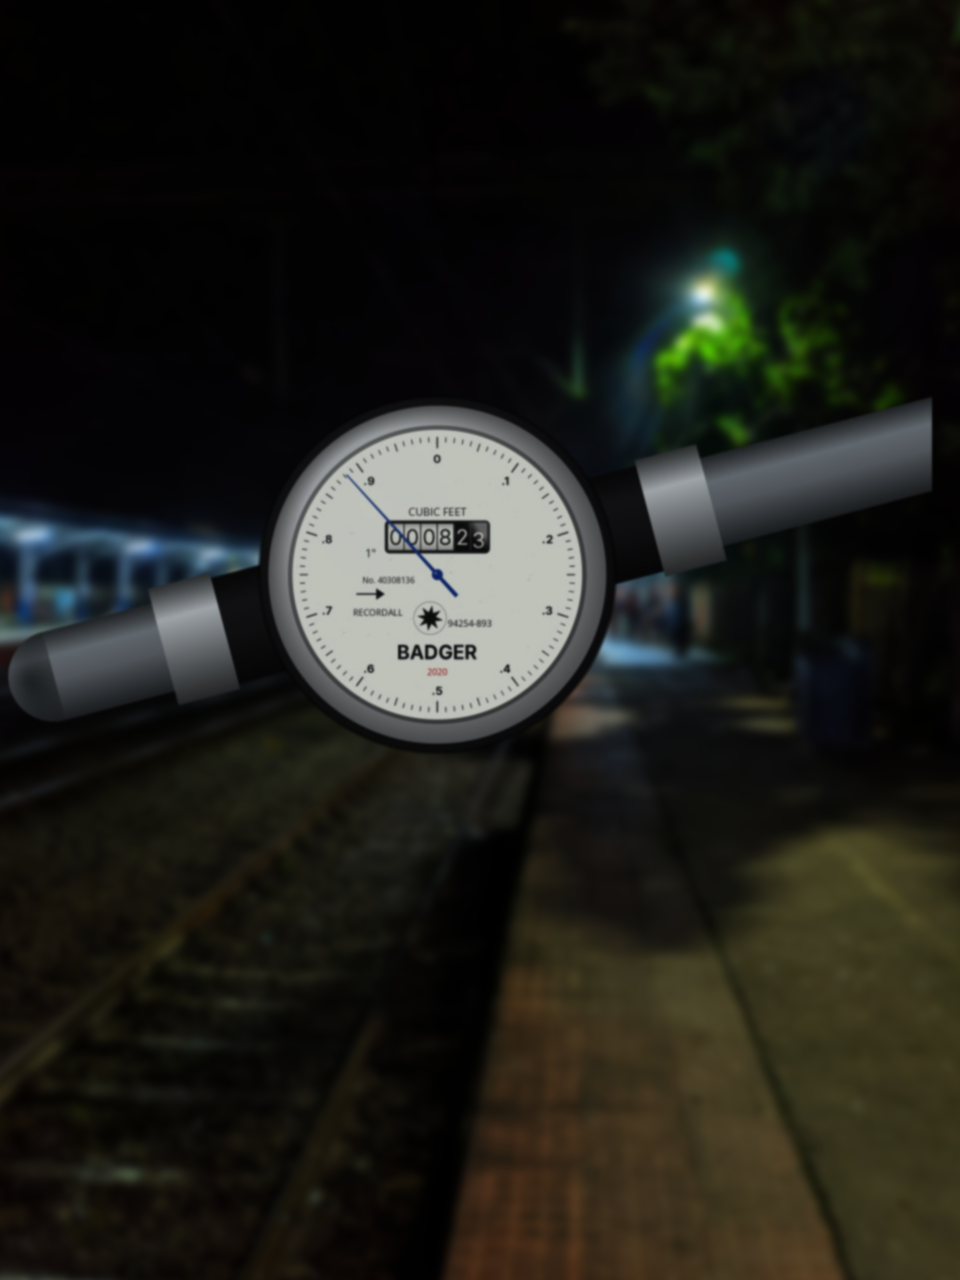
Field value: value=822.88 unit=ft³
